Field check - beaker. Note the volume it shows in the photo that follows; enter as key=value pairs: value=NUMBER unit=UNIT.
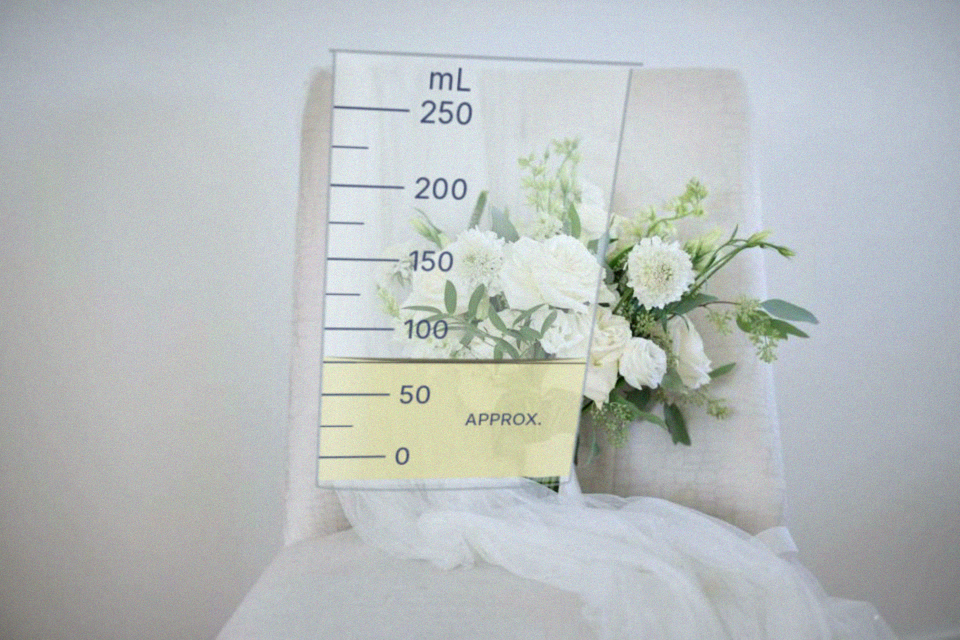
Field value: value=75 unit=mL
